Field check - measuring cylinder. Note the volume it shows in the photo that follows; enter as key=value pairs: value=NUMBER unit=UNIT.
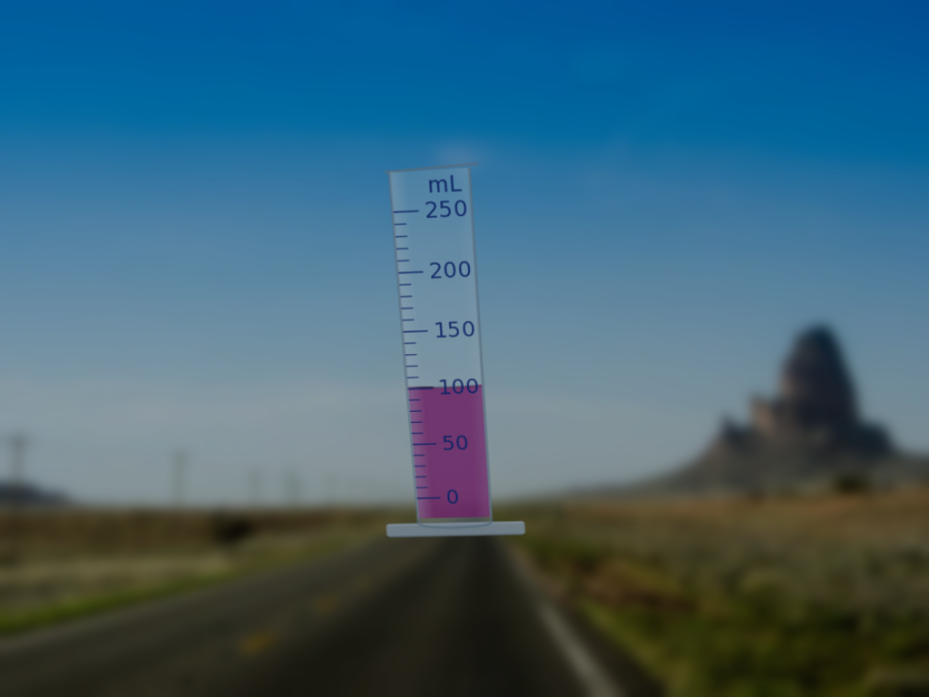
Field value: value=100 unit=mL
